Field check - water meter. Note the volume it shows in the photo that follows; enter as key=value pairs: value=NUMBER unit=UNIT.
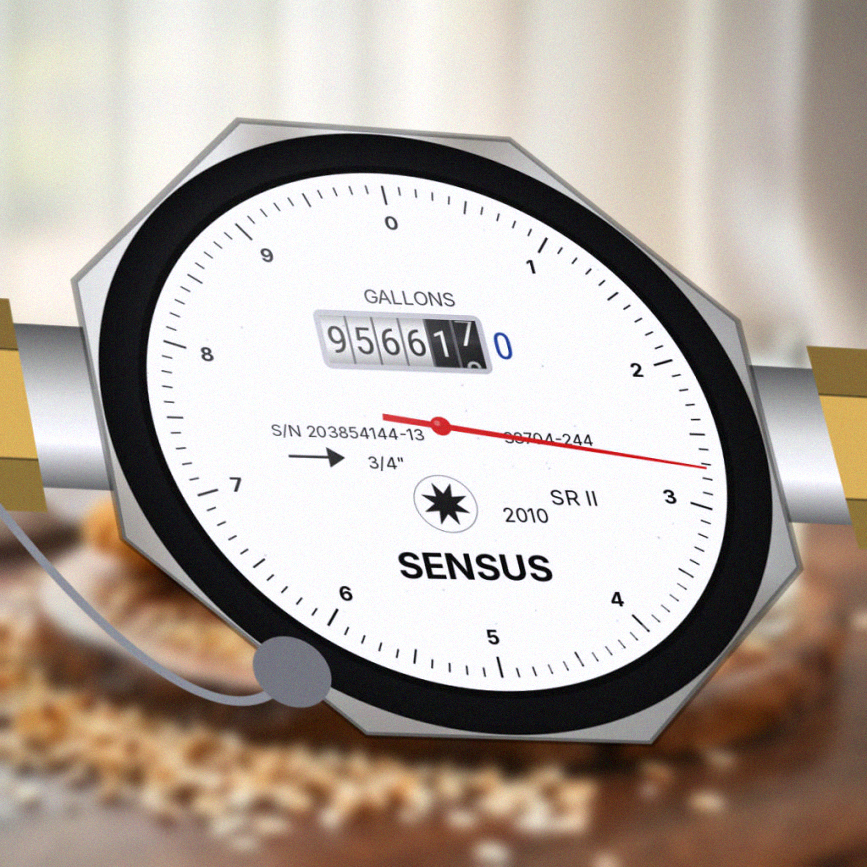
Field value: value=9566172.7 unit=gal
